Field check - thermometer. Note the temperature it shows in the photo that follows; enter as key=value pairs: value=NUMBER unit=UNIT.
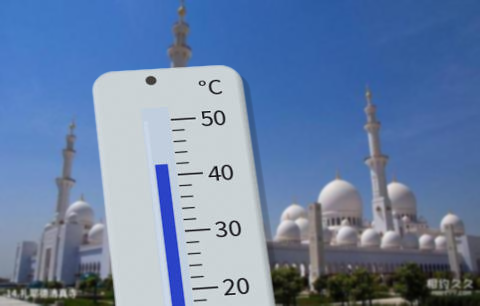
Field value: value=42 unit=°C
